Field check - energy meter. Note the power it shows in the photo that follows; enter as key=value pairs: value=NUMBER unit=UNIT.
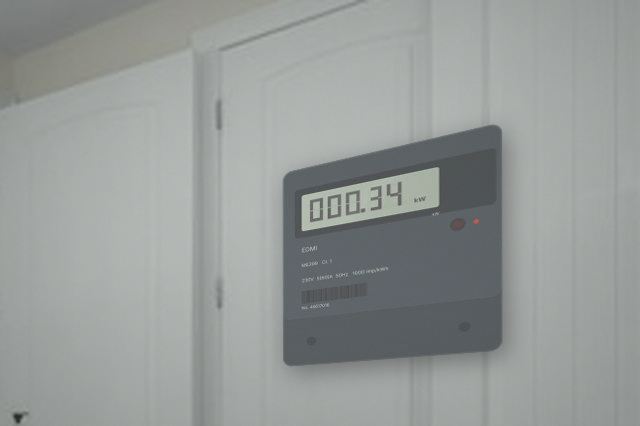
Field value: value=0.34 unit=kW
